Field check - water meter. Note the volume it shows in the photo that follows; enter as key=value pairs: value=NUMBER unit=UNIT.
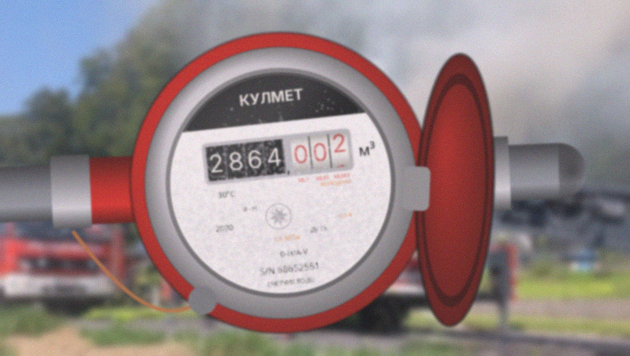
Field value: value=2864.002 unit=m³
